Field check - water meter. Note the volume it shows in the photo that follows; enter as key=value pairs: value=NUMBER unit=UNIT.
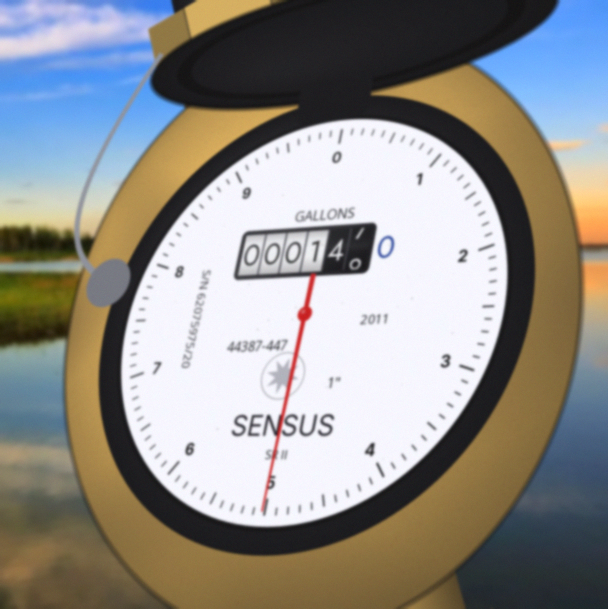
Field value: value=1475.0 unit=gal
